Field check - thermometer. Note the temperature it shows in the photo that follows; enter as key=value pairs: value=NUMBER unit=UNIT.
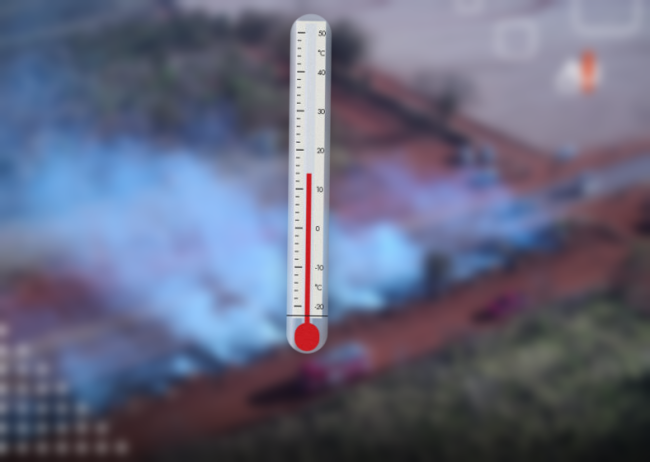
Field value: value=14 unit=°C
